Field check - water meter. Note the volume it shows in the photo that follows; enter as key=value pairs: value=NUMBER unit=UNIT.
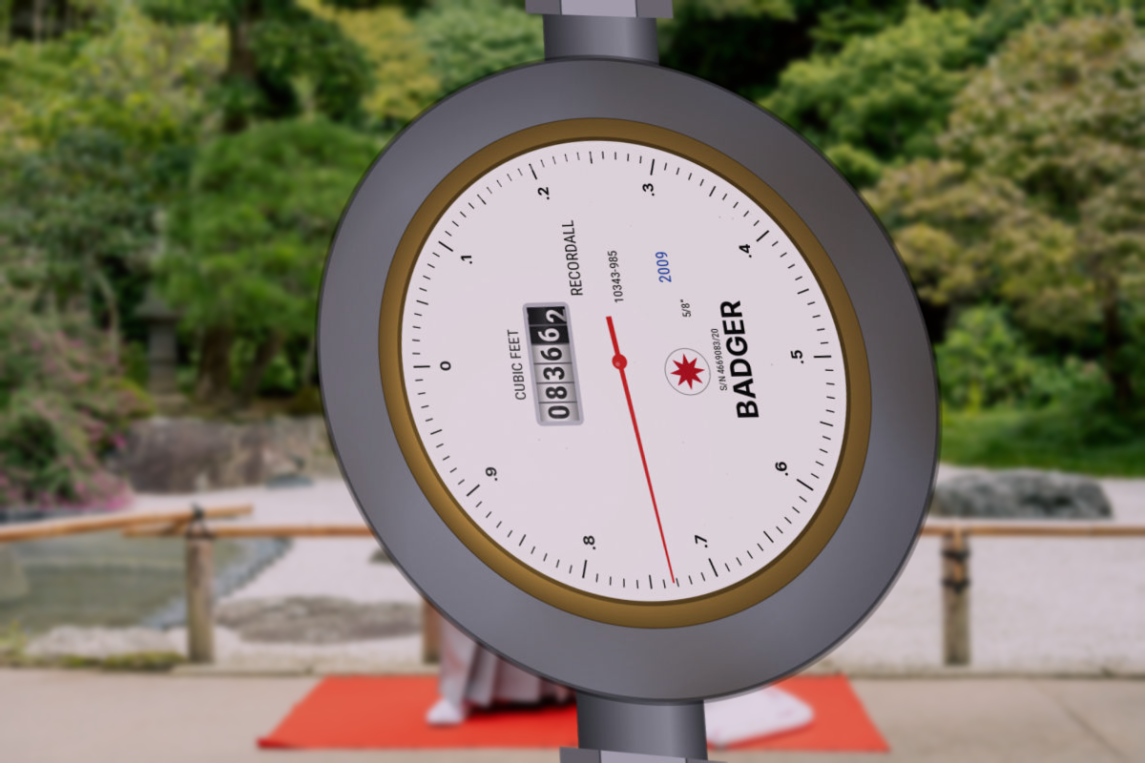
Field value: value=83661.73 unit=ft³
